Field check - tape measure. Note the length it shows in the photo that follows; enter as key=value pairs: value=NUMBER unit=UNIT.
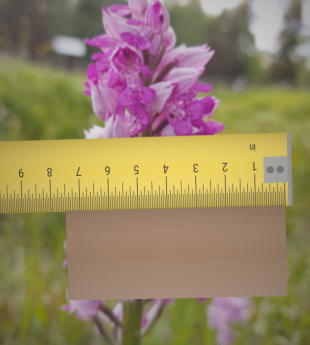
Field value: value=7.5 unit=in
